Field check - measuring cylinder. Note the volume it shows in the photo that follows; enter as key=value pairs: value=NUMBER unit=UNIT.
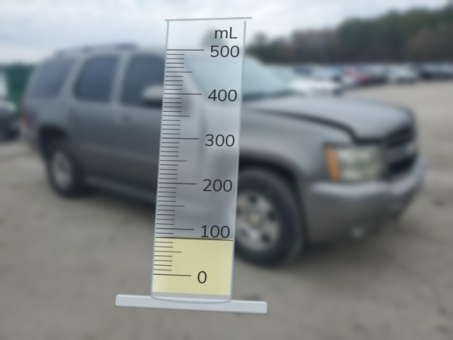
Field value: value=80 unit=mL
